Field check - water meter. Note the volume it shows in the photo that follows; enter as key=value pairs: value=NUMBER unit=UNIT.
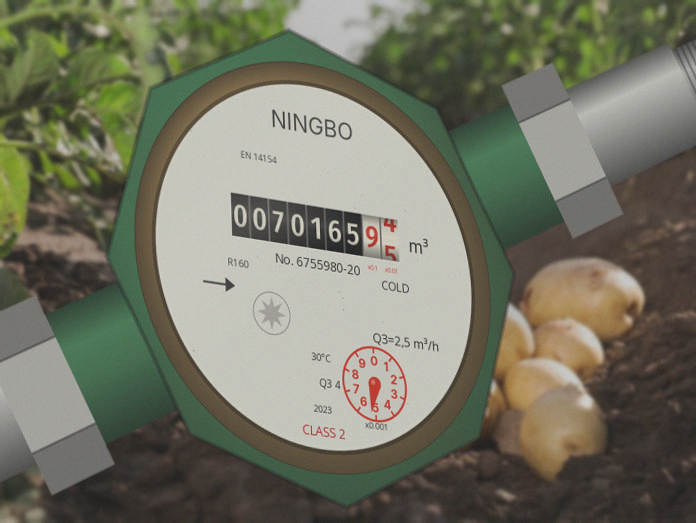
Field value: value=70165.945 unit=m³
